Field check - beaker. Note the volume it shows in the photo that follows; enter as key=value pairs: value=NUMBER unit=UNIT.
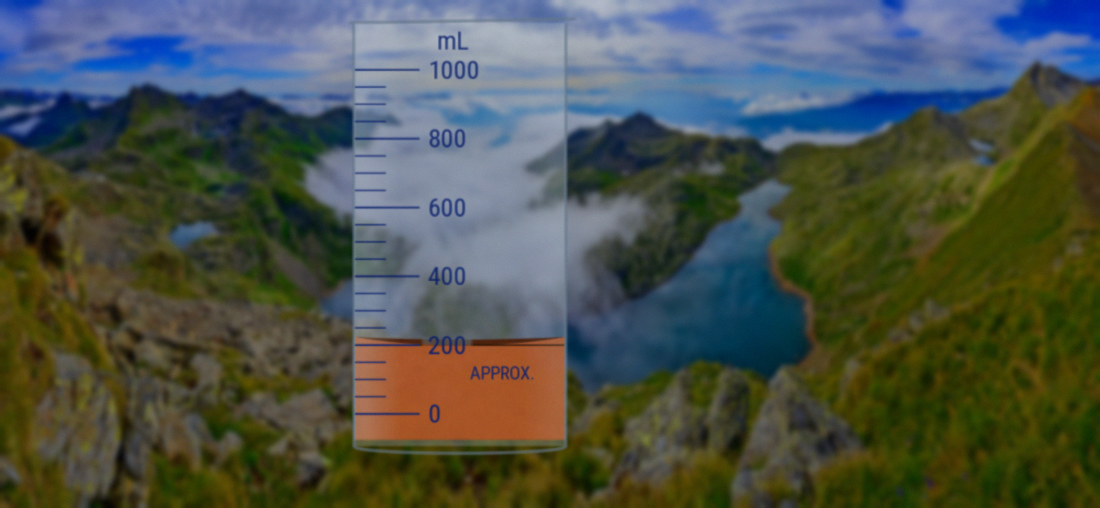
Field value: value=200 unit=mL
